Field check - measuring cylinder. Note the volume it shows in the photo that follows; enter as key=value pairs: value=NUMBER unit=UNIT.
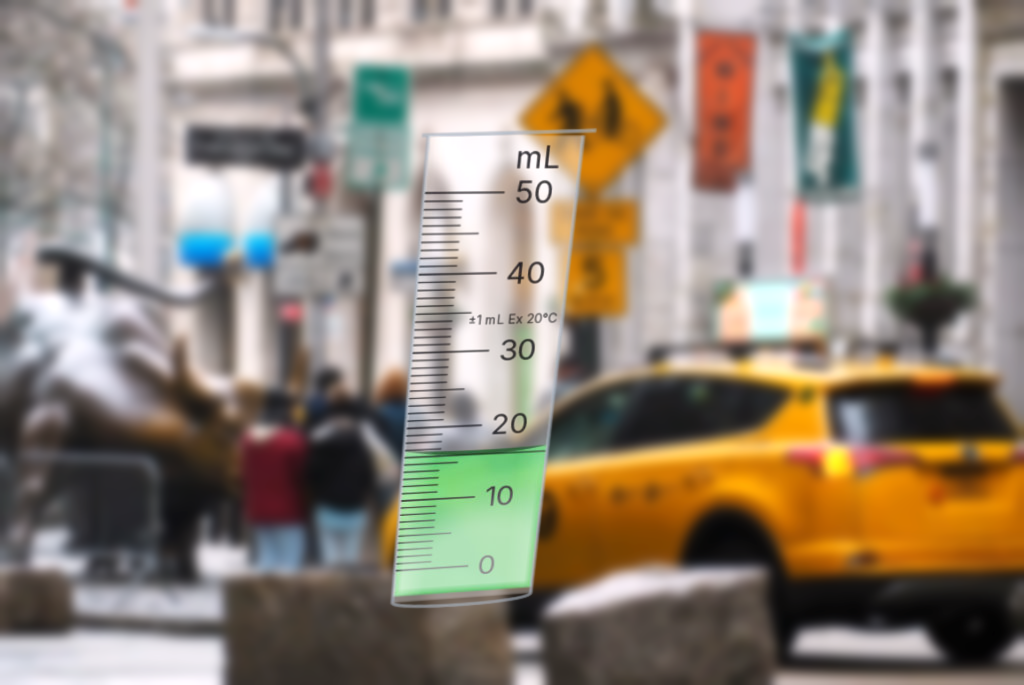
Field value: value=16 unit=mL
